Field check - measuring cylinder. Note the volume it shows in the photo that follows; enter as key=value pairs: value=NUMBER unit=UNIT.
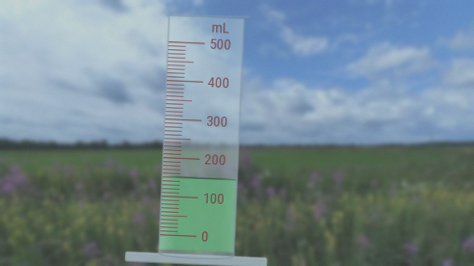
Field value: value=150 unit=mL
